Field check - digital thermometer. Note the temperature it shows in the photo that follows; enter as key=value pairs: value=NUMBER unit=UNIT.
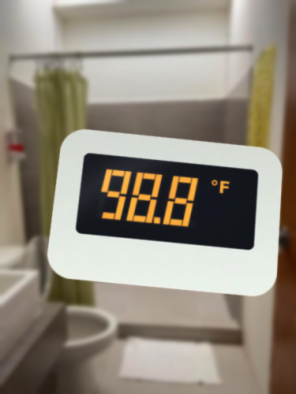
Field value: value=98.8 unit=°F
